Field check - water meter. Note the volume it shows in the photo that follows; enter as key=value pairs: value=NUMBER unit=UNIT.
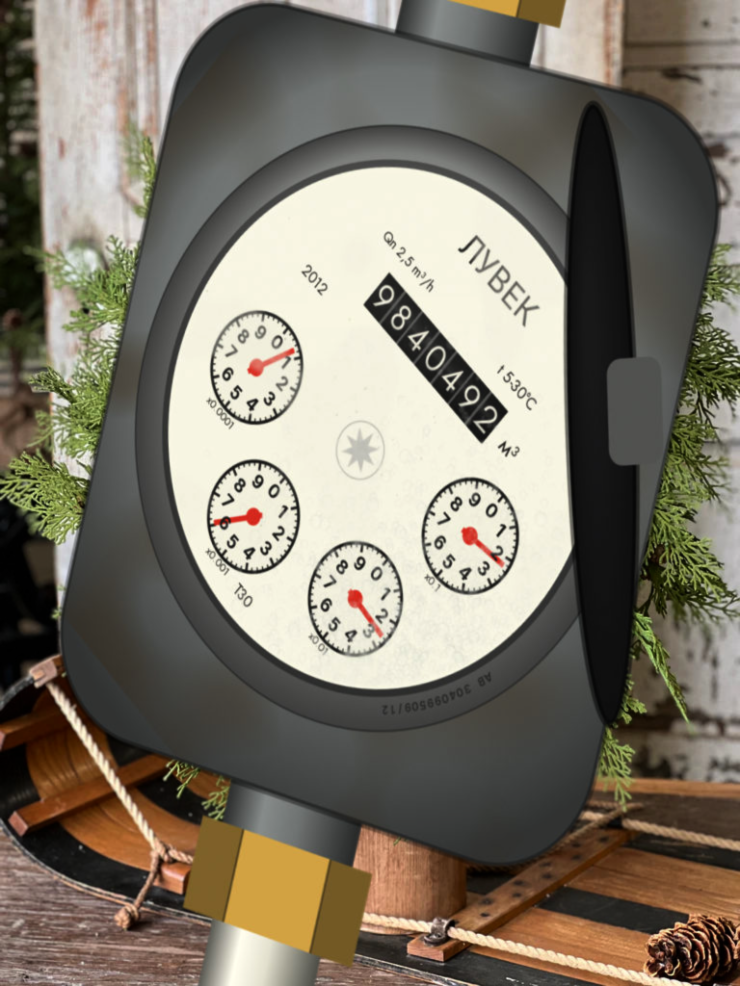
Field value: value=9840492.2260 unit=m³
